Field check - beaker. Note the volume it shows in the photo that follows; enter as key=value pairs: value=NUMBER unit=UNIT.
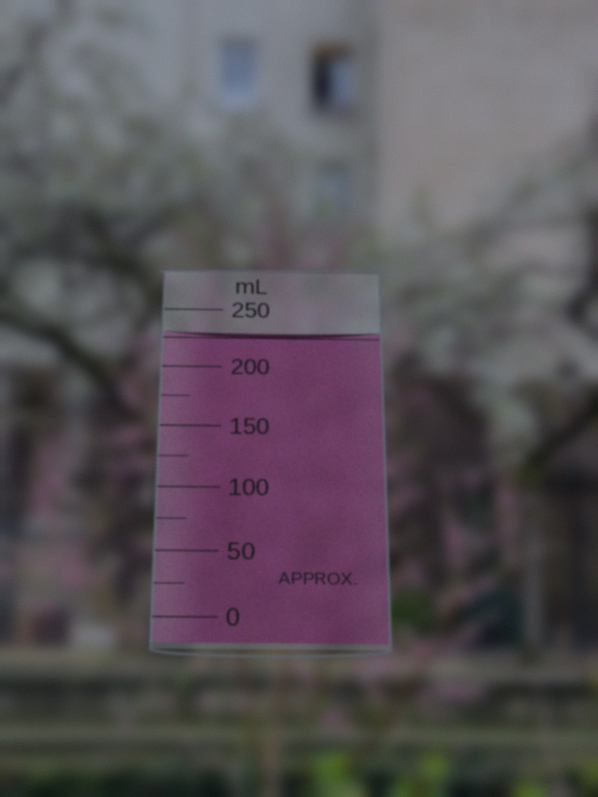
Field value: value=225 unit=mL
